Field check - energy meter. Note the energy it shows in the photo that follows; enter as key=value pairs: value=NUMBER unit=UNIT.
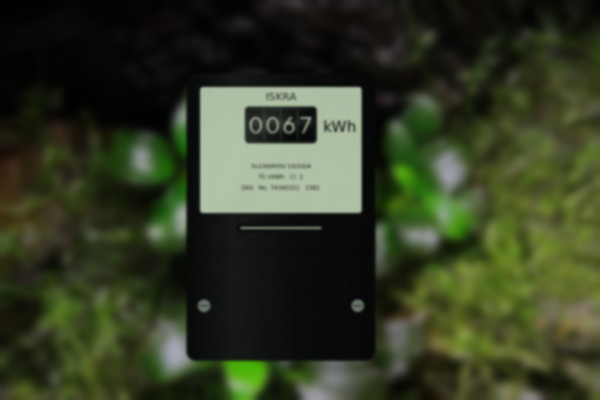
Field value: value=67 unit=kWh
